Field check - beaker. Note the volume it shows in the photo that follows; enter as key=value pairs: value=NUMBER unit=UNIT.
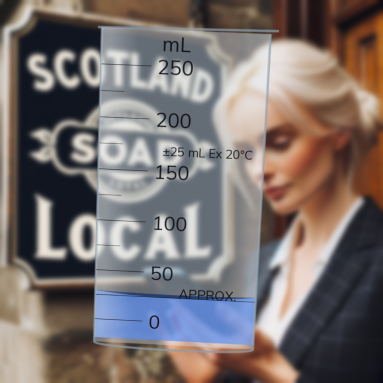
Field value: value=25 unit=mL
